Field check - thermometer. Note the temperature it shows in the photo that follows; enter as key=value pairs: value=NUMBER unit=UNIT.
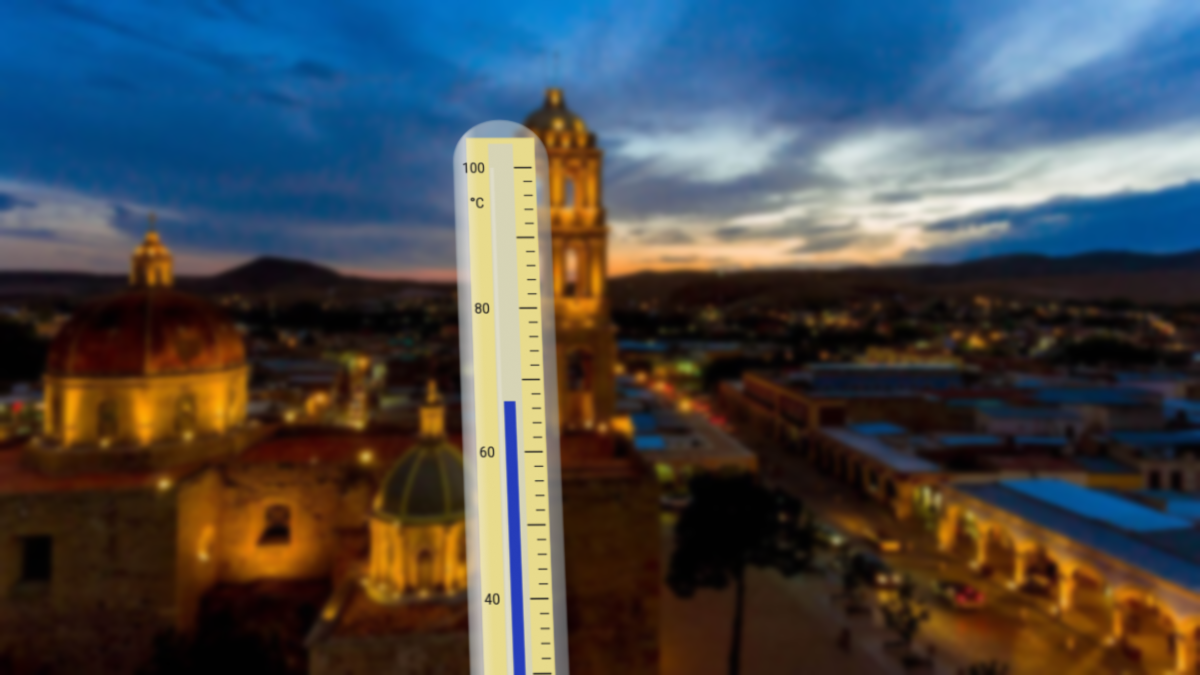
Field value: value=67 unit=°C
